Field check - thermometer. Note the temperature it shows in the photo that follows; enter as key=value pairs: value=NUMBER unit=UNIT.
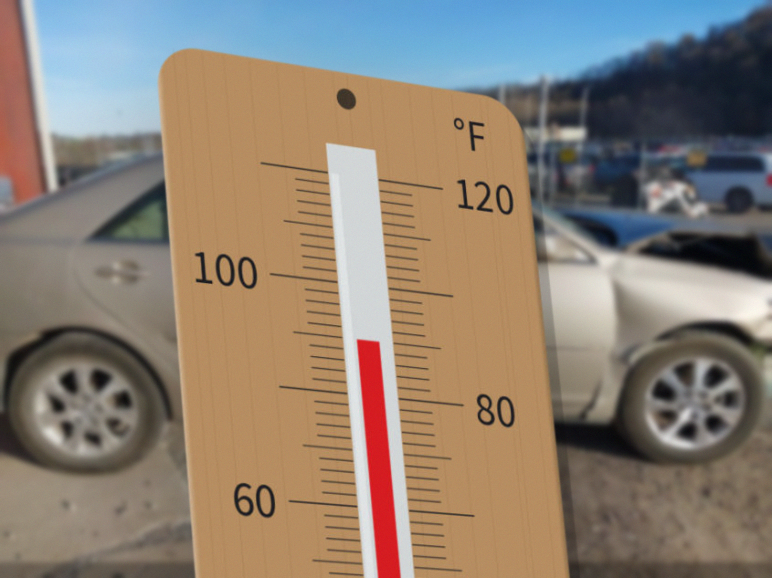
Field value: value=90 unit=°F
